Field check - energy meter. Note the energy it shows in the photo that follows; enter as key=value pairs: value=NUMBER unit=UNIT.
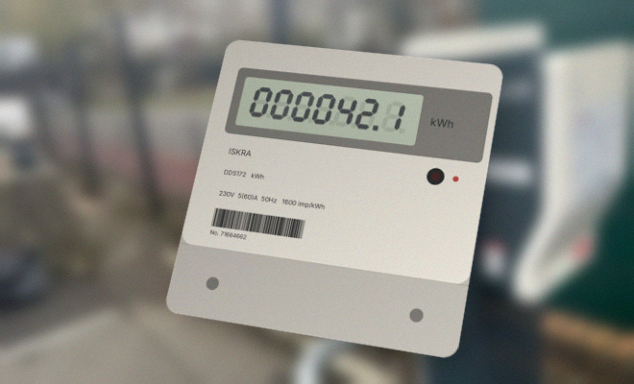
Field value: value=42.1 unit=kWh
